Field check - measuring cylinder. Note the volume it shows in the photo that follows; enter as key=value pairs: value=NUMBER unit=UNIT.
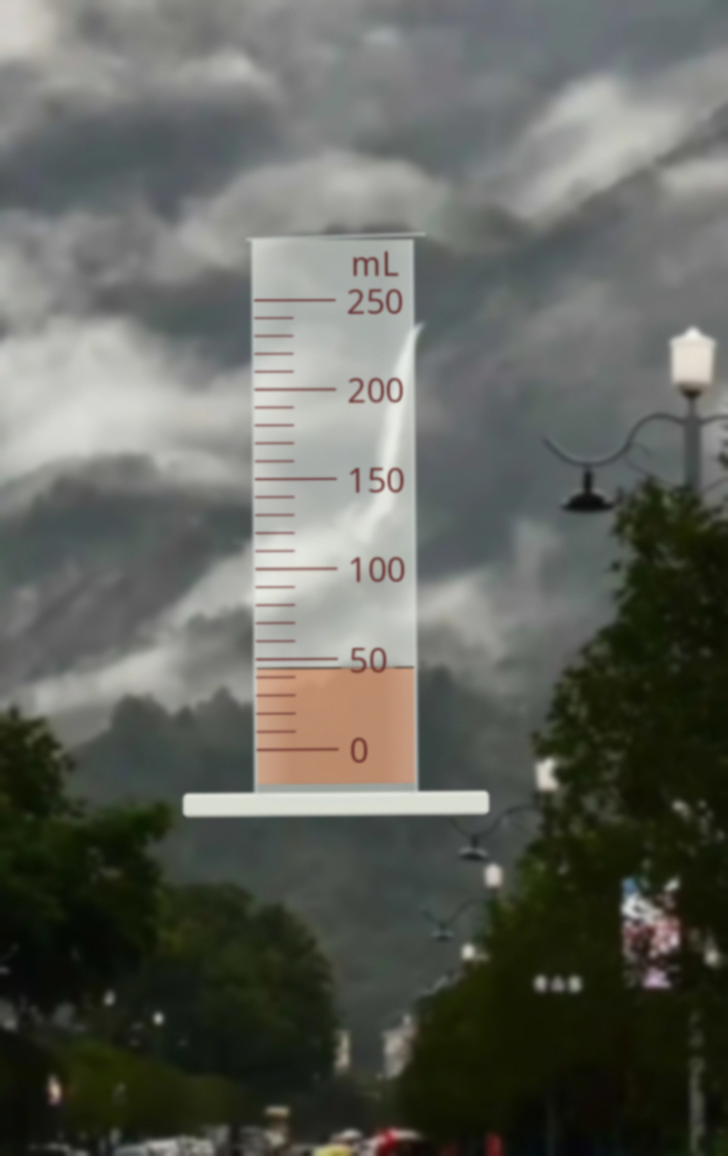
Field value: value=45 unit=mL
